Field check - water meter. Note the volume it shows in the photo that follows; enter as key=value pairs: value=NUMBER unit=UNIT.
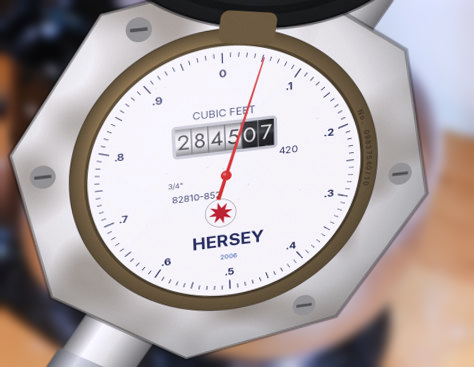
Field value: value=284507.05 unit=ft³
